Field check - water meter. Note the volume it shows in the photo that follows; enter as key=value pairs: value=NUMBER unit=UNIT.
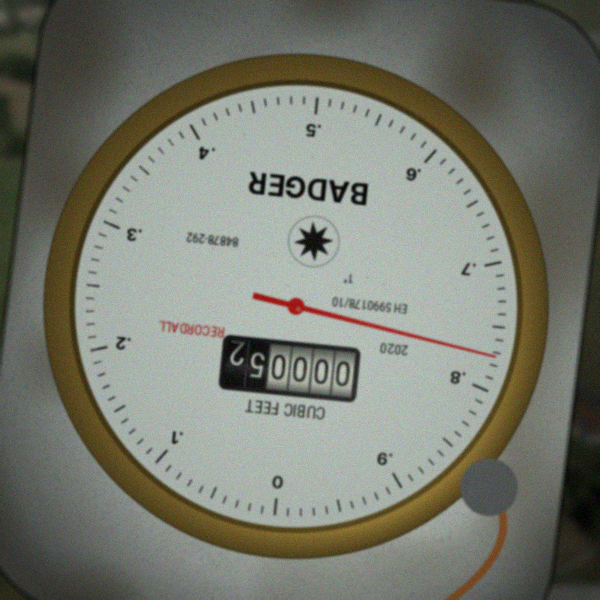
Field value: value=51.77 unit=ft³
